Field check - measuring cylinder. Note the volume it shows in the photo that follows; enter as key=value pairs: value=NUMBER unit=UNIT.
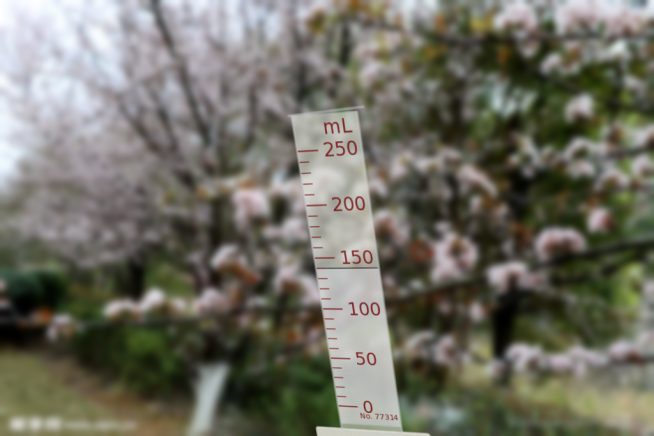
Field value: value=140 unit=mL
